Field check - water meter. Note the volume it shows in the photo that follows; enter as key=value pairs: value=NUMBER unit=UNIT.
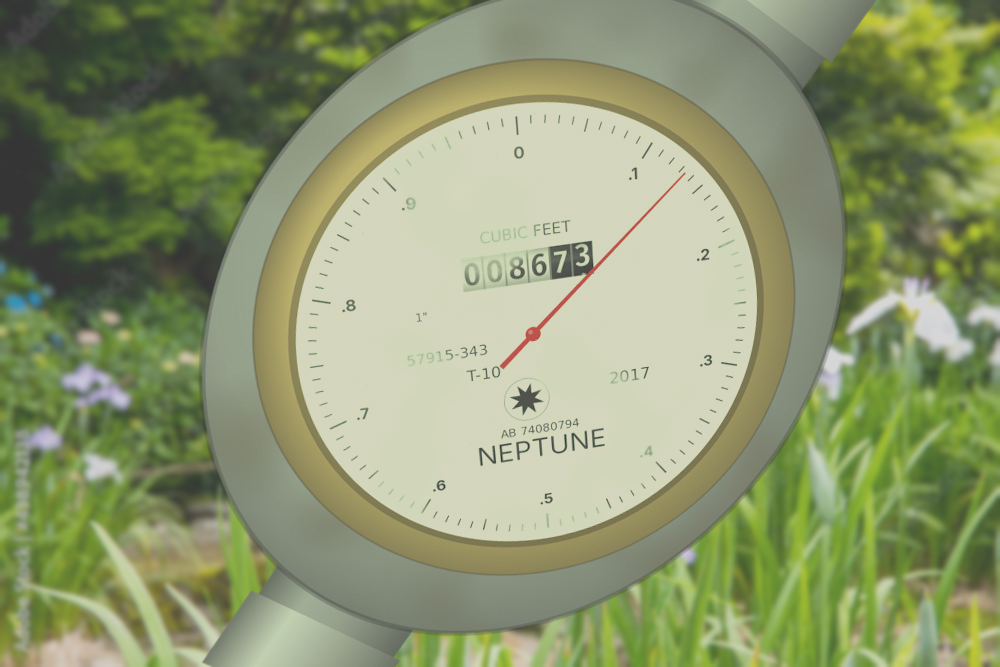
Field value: value=8673.13 unit=ft³
